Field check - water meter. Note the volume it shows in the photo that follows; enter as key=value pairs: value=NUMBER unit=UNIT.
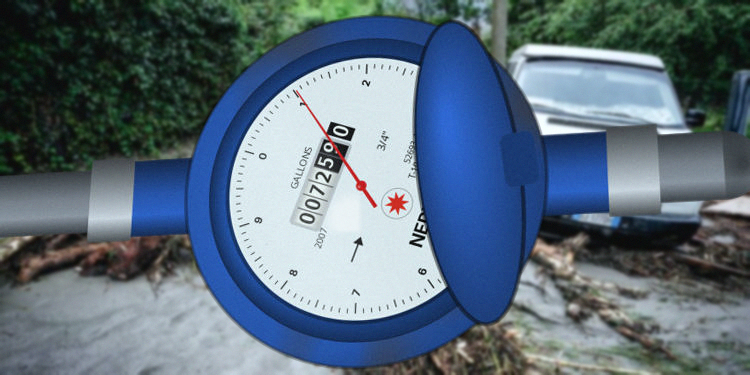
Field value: value=72591.0 unit=gal
